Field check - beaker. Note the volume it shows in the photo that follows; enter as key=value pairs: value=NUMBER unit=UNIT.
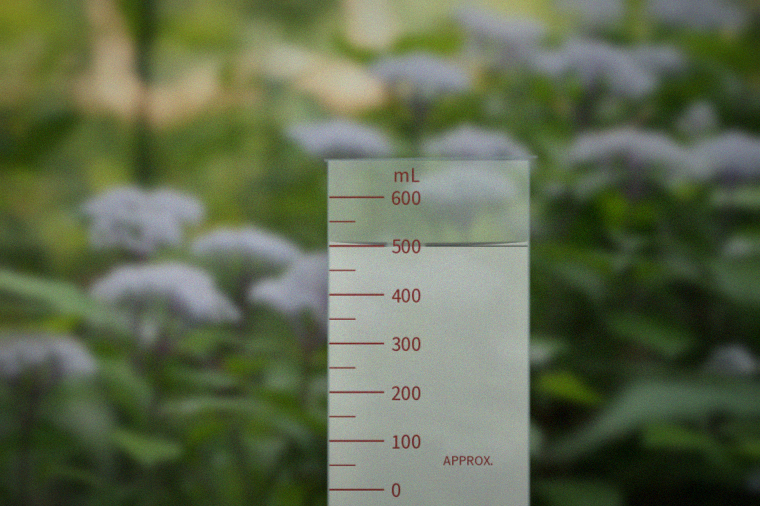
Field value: value=500 unit=mL
